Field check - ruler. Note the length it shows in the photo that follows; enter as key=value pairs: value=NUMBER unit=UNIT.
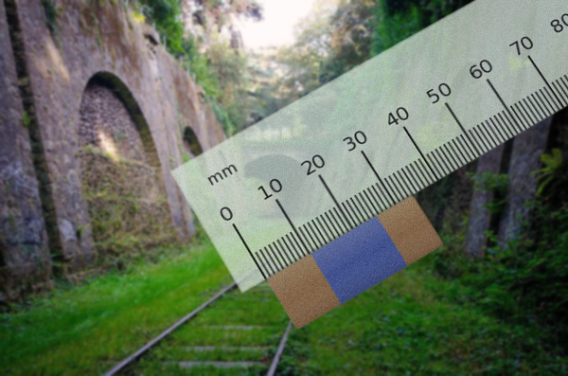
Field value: value=34 unit=mm
